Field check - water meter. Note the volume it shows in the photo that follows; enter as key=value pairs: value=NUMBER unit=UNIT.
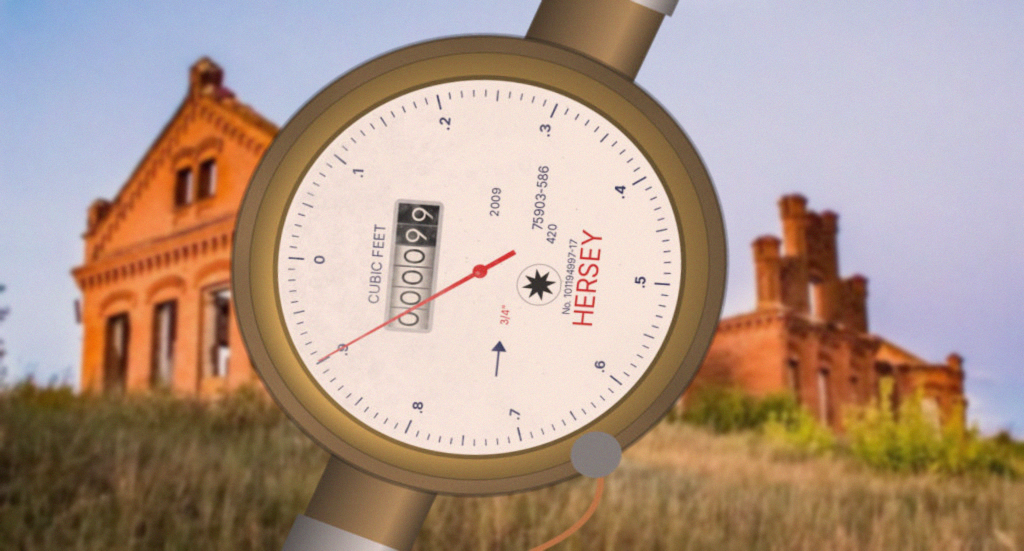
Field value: value=98.90 unit=ft³
